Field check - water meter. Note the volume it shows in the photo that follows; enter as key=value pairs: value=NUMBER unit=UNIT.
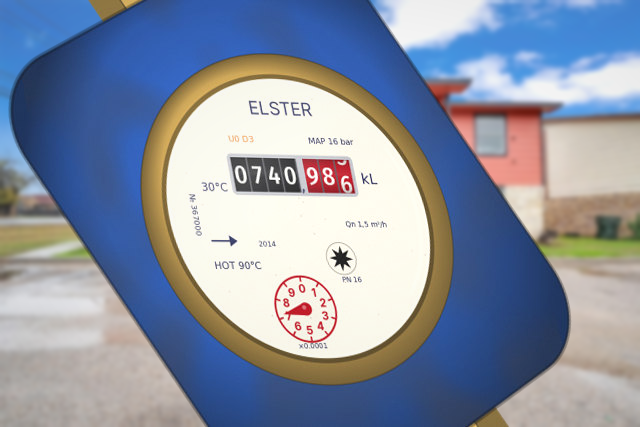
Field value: value=740.9857 unit=kL
